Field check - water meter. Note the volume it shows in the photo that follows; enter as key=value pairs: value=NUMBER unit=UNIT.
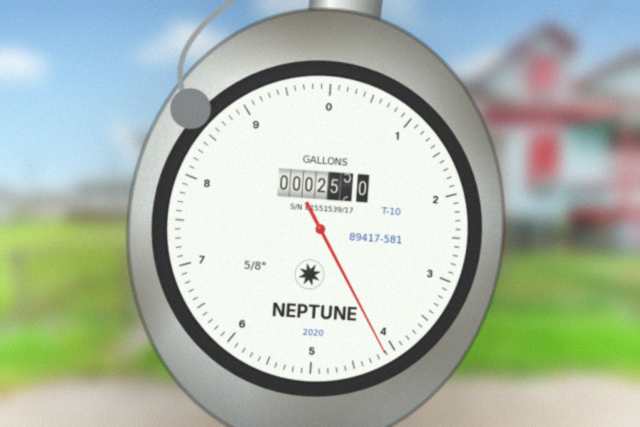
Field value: value=2554.1 unit=gal
